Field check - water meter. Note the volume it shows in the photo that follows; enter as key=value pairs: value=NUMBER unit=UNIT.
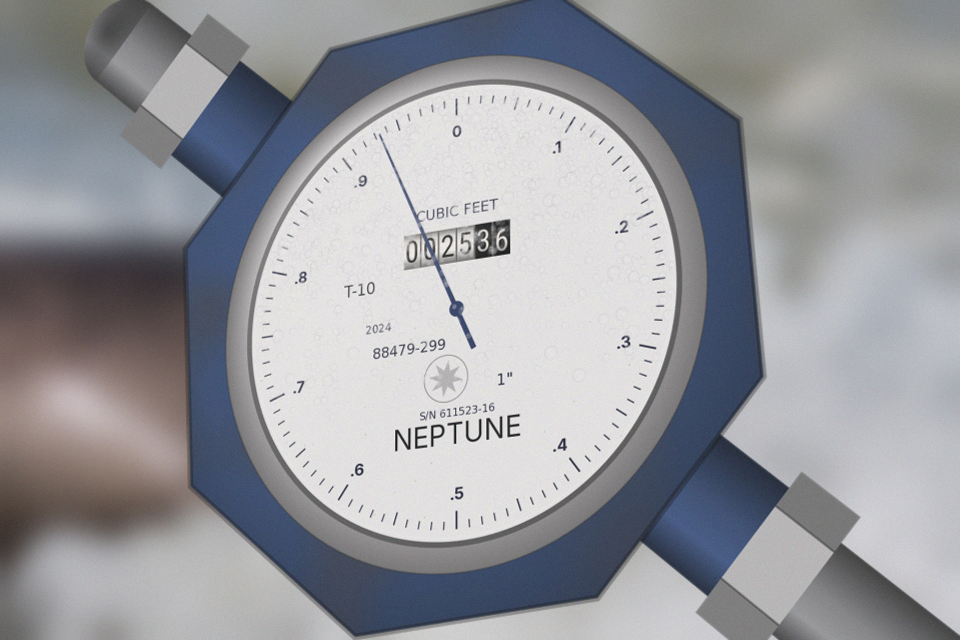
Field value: value=2535.93 unit=ft³
